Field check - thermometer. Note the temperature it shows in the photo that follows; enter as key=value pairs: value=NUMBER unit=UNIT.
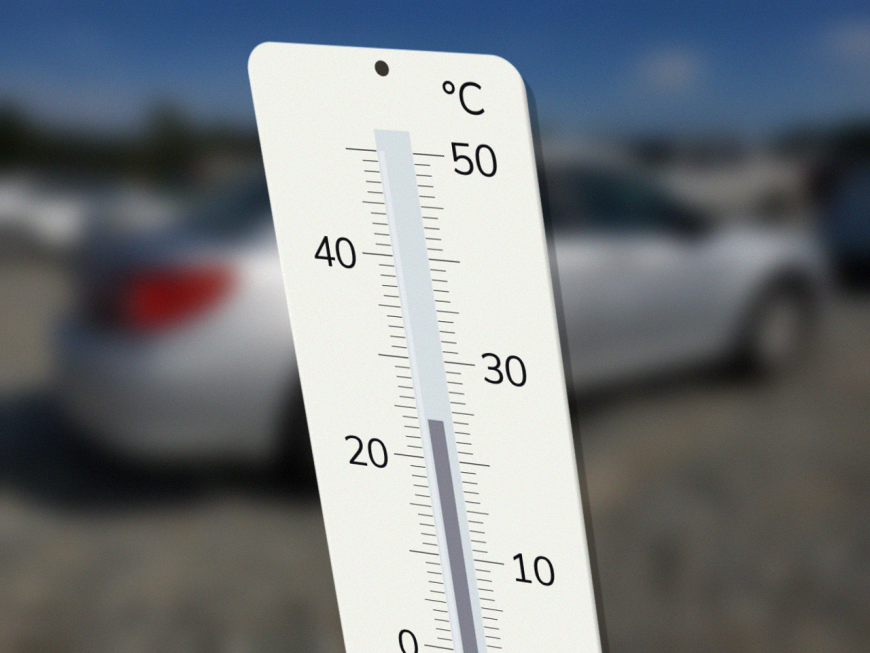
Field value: value=24 unit=°C
